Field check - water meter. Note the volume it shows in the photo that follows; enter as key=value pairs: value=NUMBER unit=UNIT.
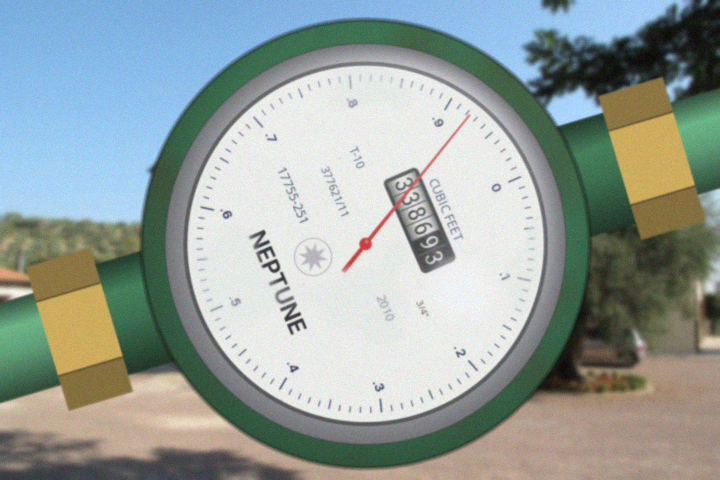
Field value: value=338692.92 unit=ft³
